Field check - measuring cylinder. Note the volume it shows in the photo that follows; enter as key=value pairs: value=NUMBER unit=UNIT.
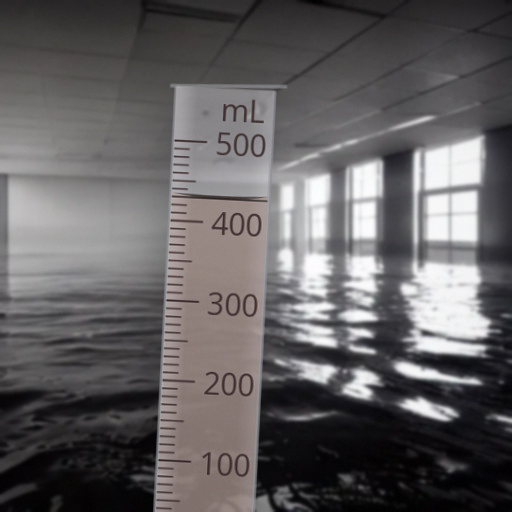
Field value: value=430 unit=mL
